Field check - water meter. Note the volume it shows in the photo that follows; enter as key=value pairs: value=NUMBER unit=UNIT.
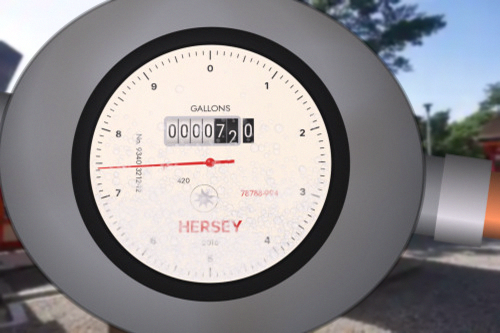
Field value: value=717.4 unit=gal
